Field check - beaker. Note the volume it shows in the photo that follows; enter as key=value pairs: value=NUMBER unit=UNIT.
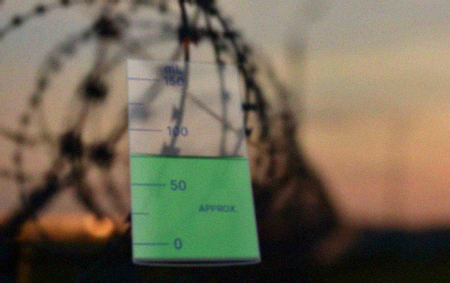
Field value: value=75 unit=mL
